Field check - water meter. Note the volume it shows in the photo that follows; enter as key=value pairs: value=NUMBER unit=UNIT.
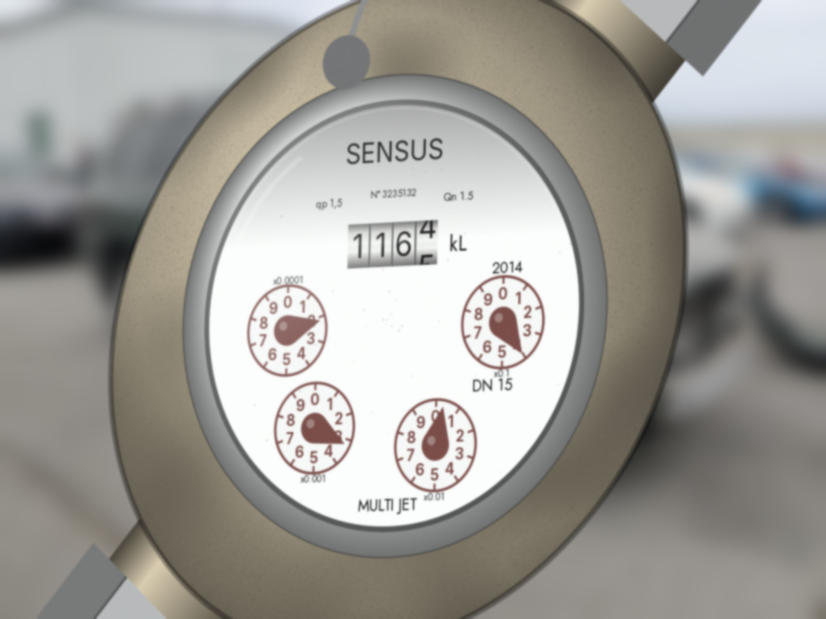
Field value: value=1164.4032 unit=kL
